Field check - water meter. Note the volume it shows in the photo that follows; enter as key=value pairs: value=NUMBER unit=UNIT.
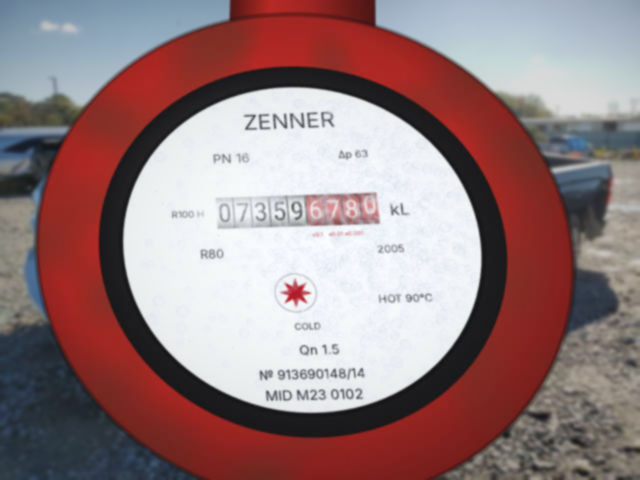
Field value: value=7359.6780 unit=kL
